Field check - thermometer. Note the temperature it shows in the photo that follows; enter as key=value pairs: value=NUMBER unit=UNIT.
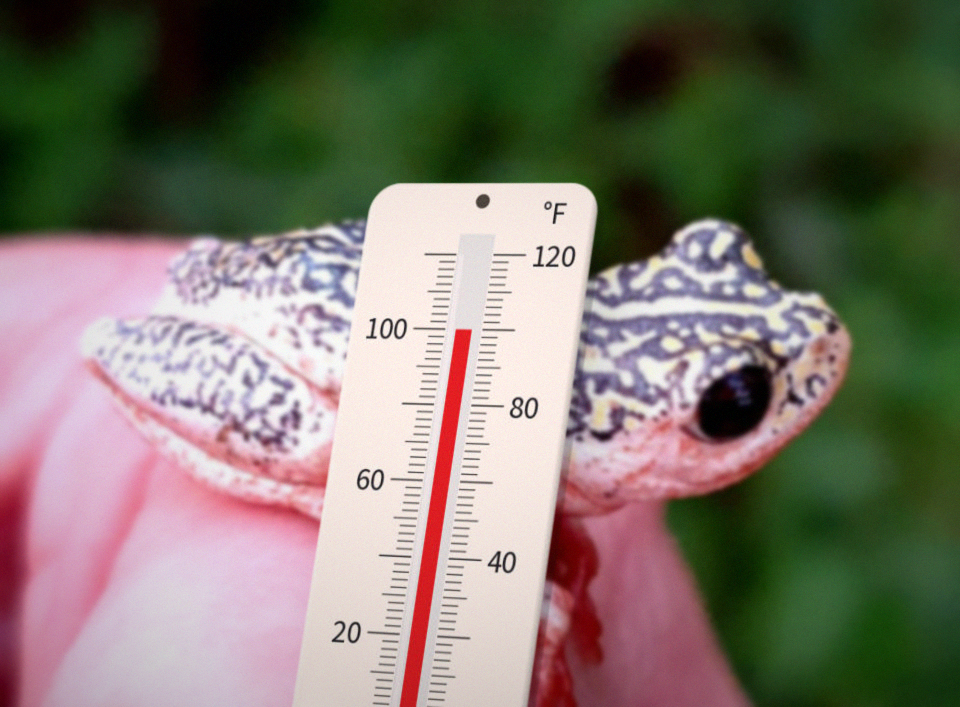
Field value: value=100 unit=°F
